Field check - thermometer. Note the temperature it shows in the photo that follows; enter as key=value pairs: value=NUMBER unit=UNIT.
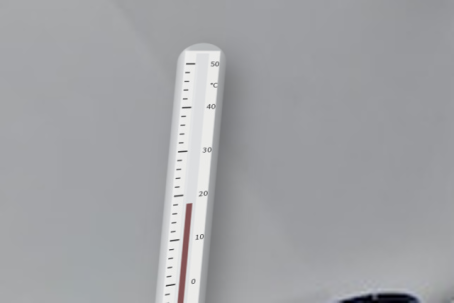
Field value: value=18 unit=°C
